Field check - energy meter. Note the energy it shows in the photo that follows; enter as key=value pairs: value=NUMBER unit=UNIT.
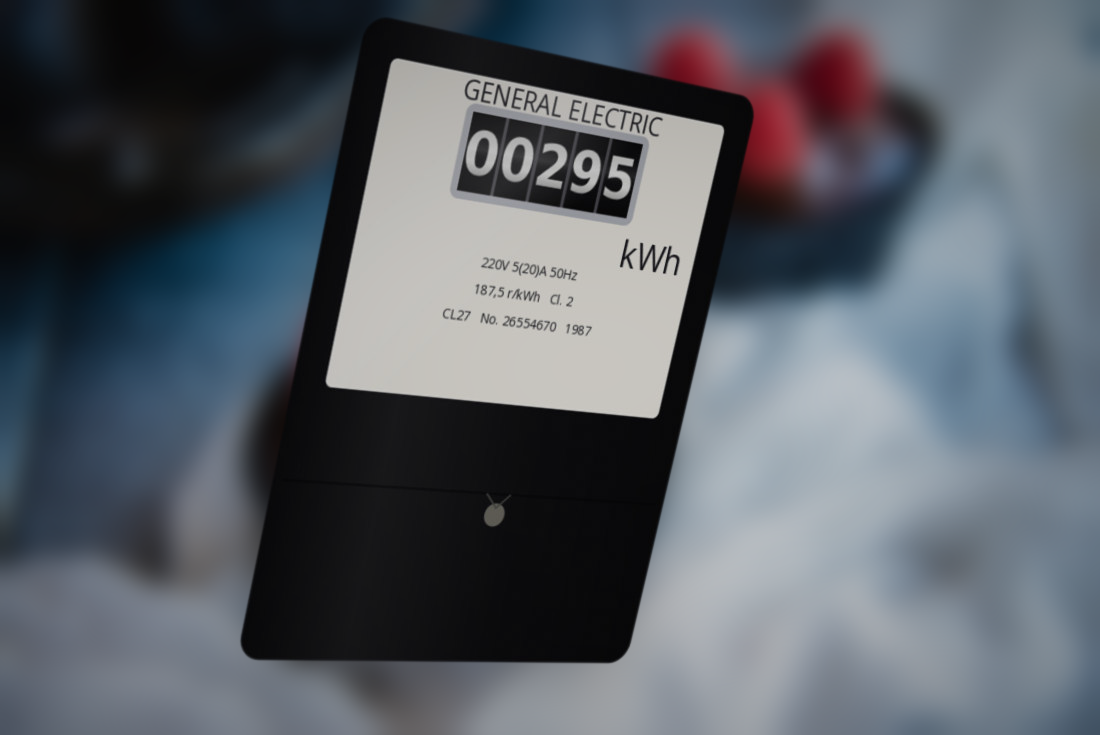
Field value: value=295 unit=kWh
